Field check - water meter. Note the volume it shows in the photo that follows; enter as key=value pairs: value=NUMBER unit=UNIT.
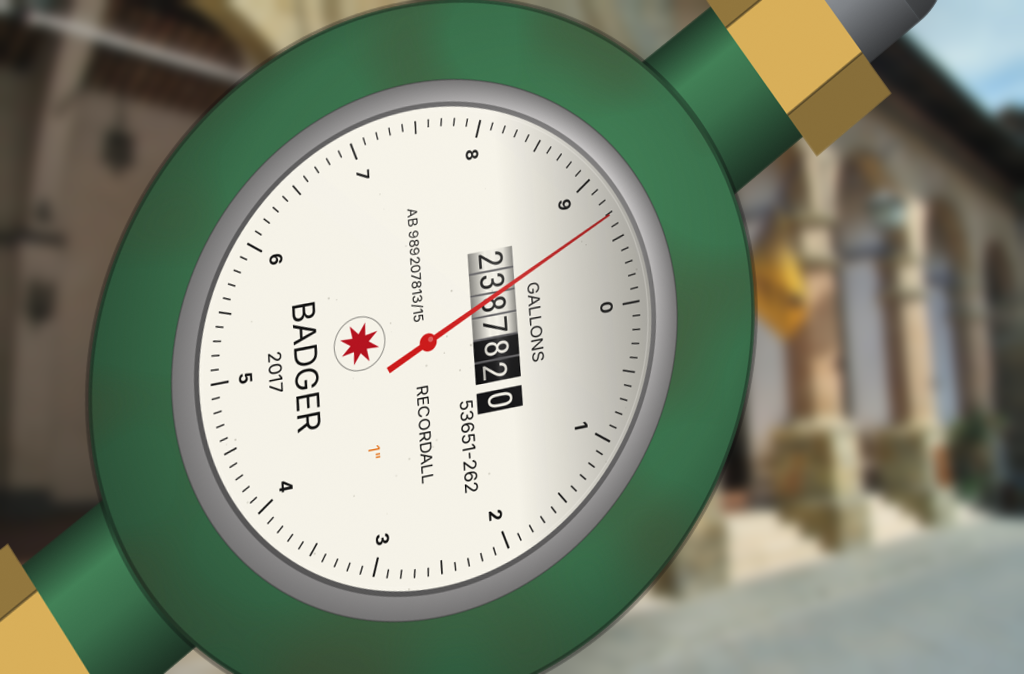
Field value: value=2387819.3 unit=gal
